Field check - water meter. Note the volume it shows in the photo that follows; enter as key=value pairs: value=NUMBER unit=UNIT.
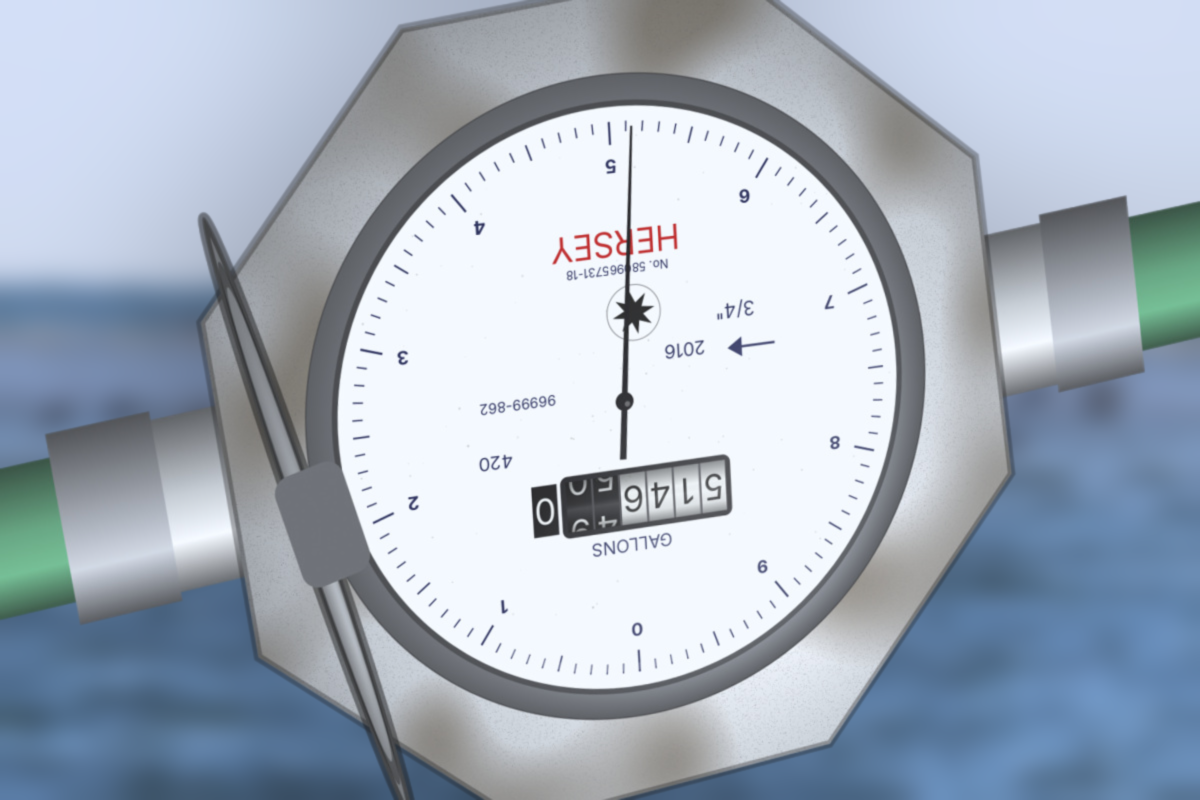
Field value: value=5146495.1 unit=gal
